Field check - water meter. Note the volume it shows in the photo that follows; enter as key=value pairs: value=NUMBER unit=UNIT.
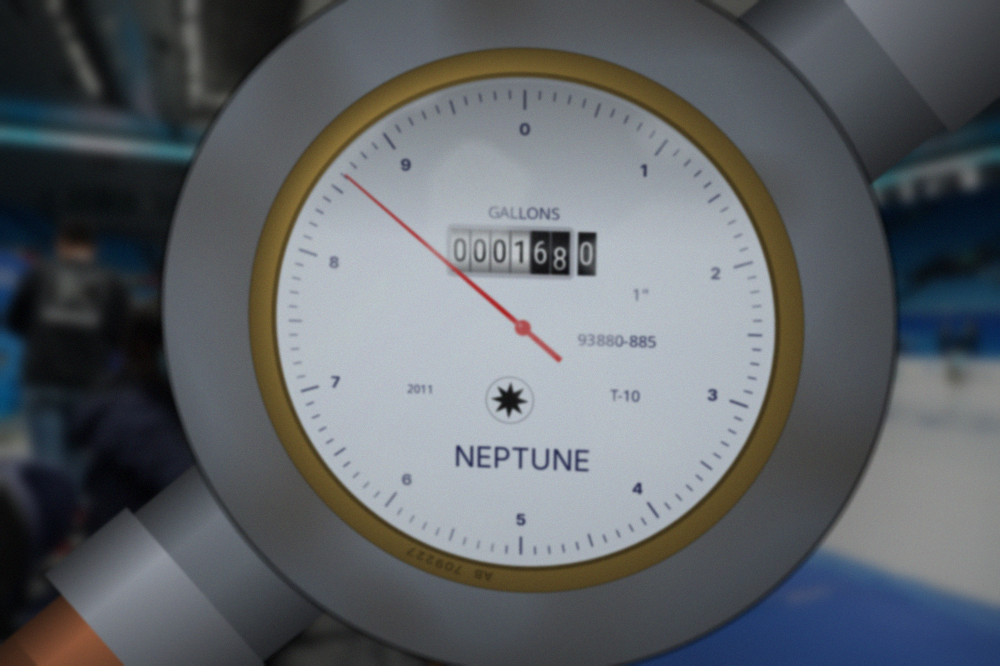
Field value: value=1678.6 unit=gal
